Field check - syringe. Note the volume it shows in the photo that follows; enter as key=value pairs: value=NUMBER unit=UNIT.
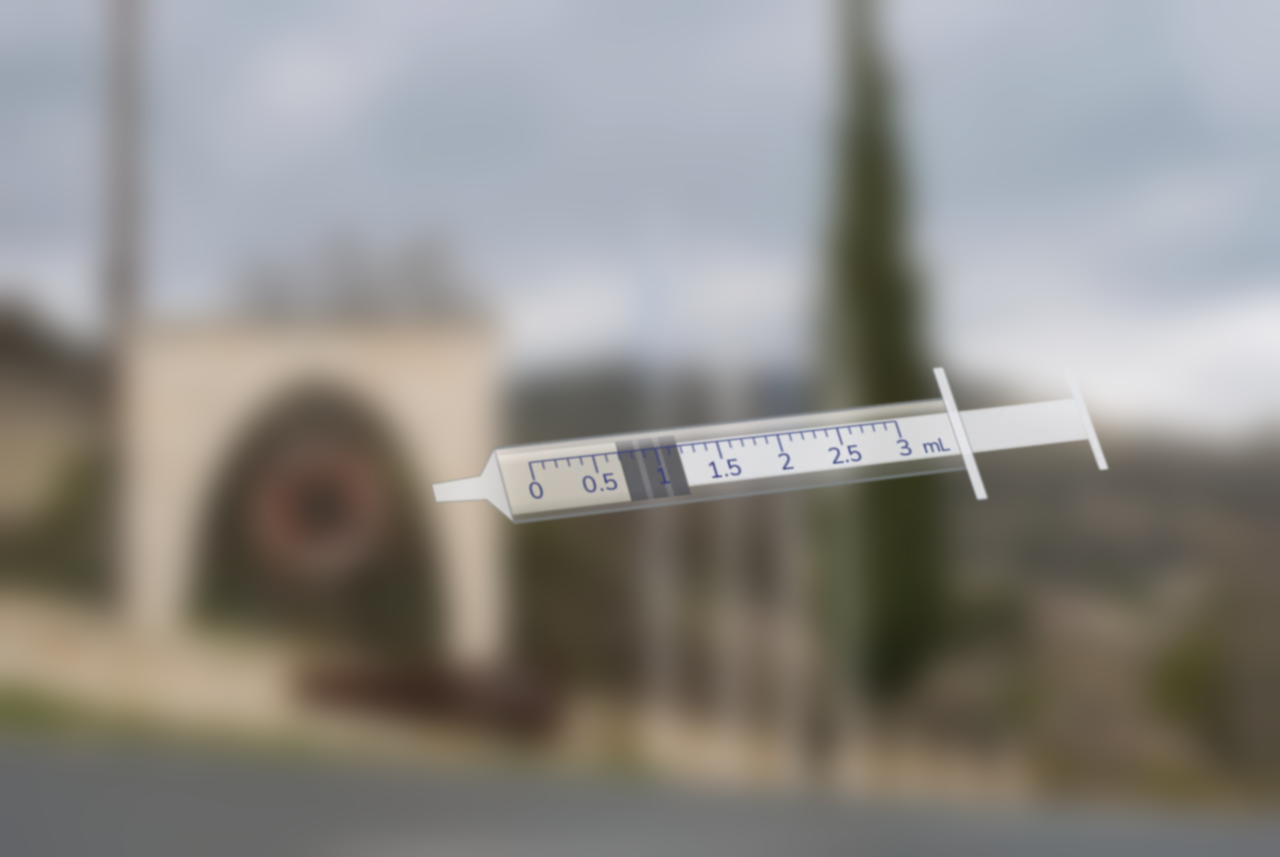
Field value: value=0.7 unit=mL
